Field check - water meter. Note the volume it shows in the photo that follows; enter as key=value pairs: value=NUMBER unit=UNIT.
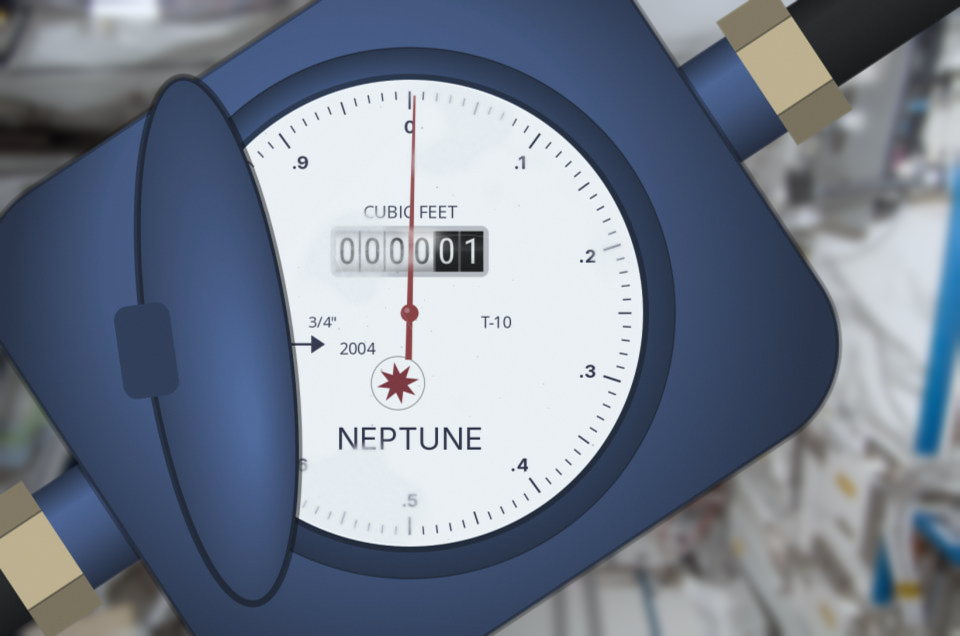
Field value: value=1.00 unit=ft³
